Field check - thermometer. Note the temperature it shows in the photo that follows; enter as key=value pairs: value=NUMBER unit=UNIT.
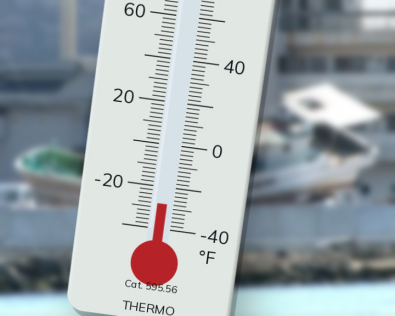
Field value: value=-28 unit=°F
